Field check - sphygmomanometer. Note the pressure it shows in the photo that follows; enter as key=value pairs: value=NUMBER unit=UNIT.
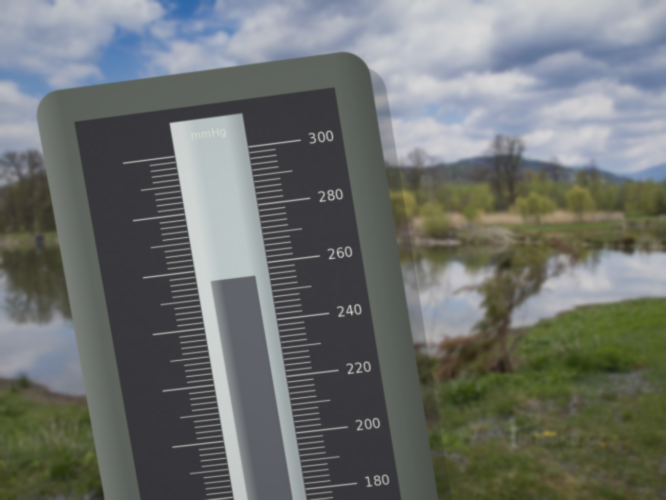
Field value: value=256 unit=mmHg
